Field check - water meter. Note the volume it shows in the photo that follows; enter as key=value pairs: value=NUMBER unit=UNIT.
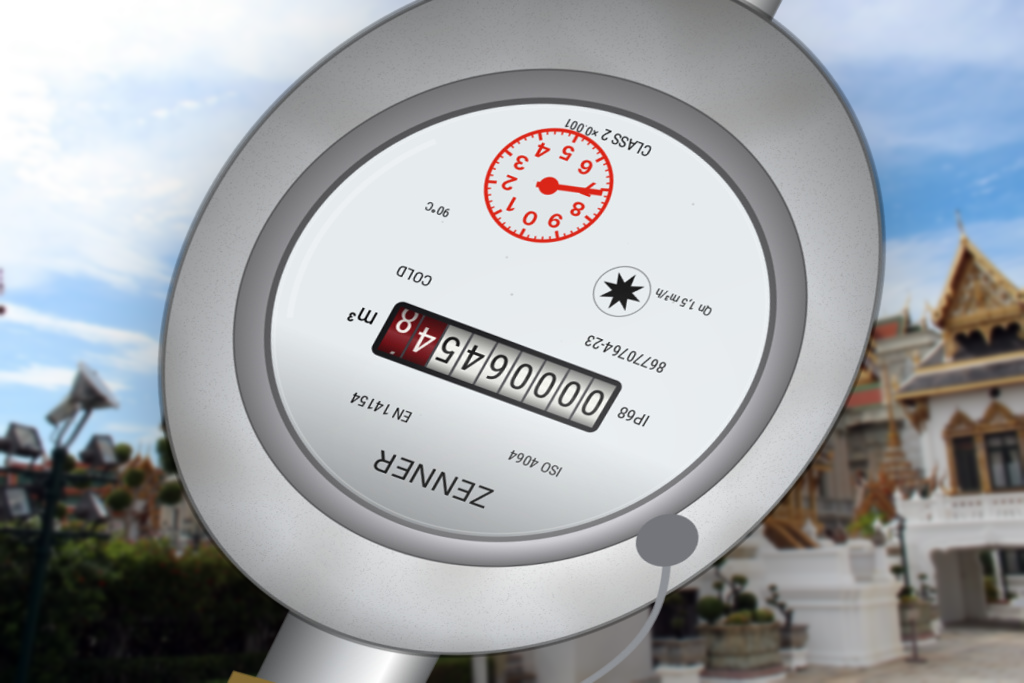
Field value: value=645.477 unit=m³
